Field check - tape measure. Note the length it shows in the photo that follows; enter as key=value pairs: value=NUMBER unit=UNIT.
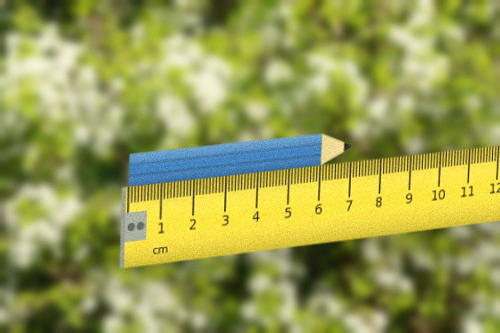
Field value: value=7 unit=cm
